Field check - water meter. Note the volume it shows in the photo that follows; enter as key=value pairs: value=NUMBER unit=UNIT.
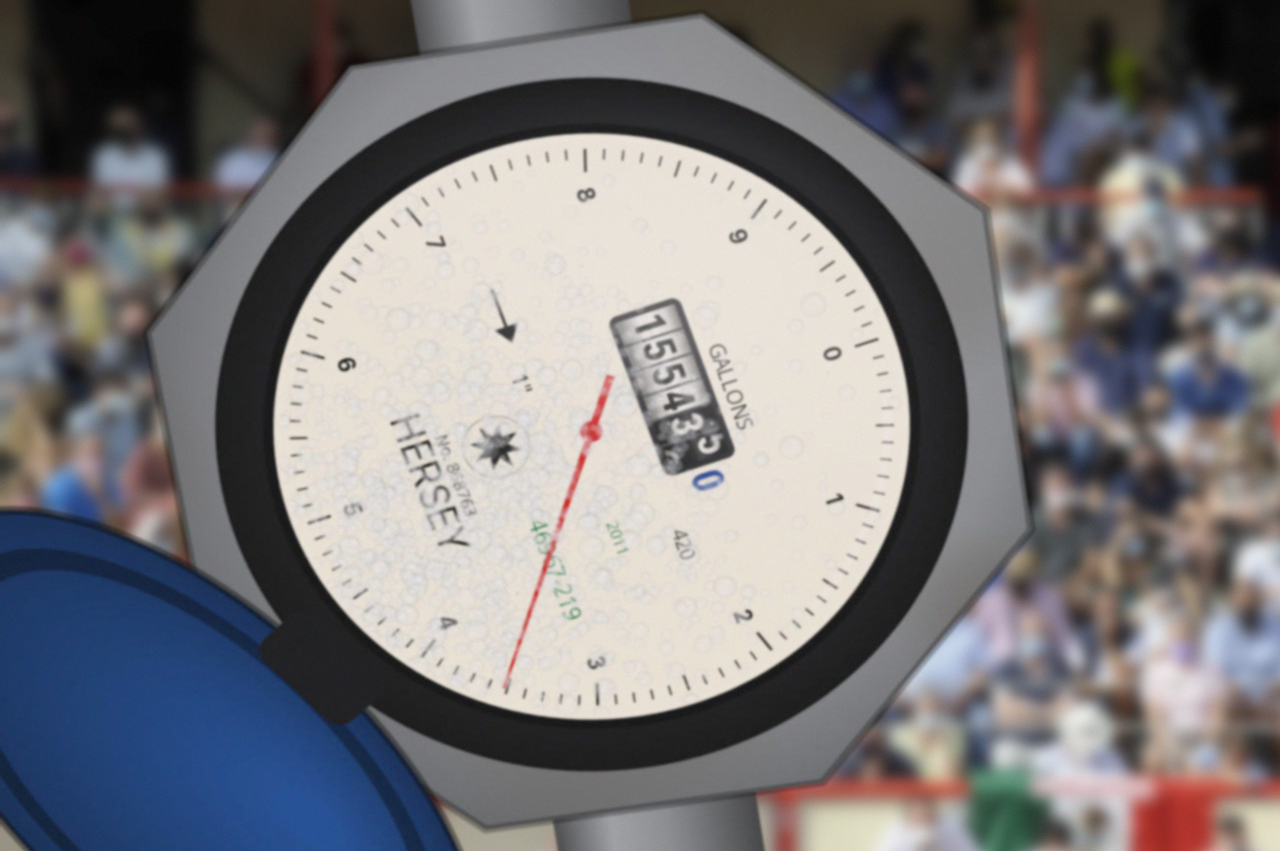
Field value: value=1554353.5 unit=gal
